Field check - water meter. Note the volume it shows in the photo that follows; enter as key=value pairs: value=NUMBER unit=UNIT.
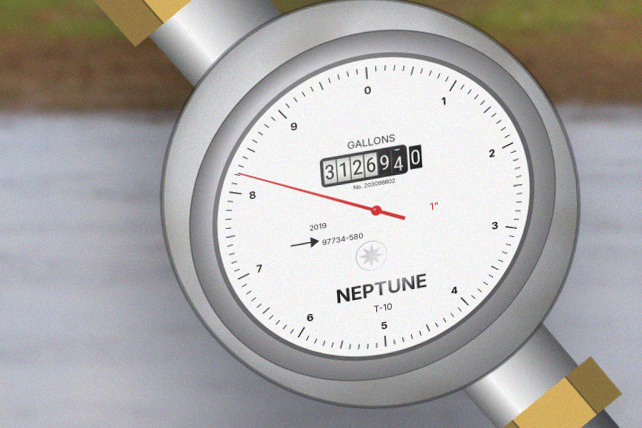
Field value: value=3126938.2 unit=gal
